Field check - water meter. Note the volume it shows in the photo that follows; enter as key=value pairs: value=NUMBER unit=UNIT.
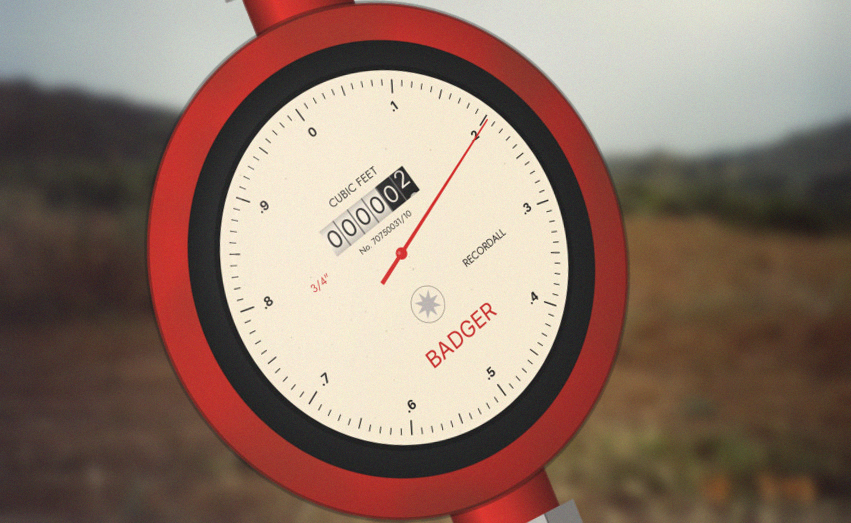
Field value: value=2.20 unit=ft³
